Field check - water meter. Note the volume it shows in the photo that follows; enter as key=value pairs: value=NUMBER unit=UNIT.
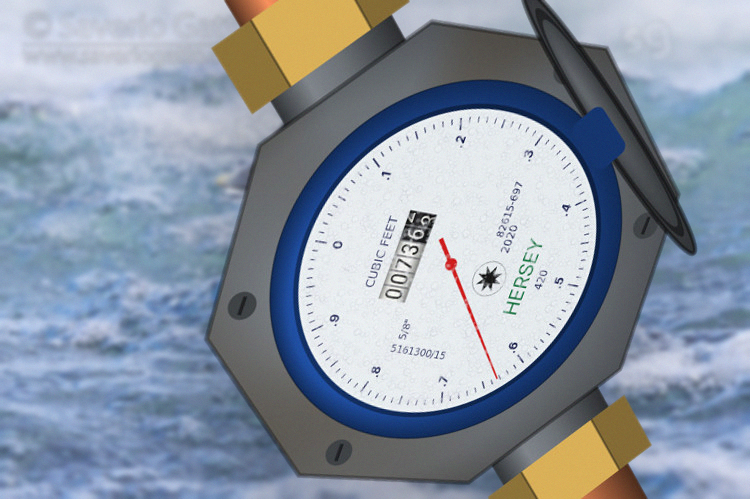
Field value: value=7362.63 unit=ft³
